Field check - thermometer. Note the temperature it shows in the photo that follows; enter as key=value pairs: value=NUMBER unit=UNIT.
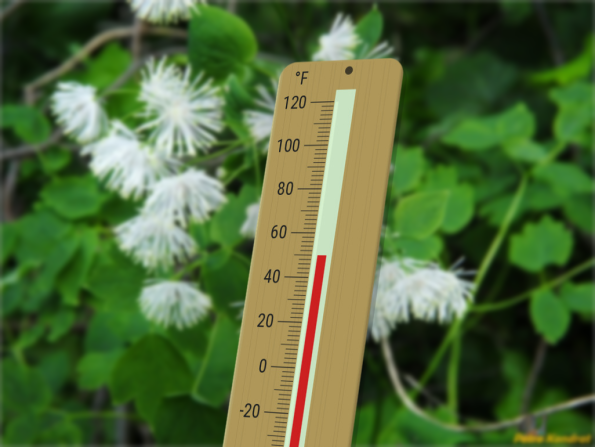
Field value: value=50 unit=°F
